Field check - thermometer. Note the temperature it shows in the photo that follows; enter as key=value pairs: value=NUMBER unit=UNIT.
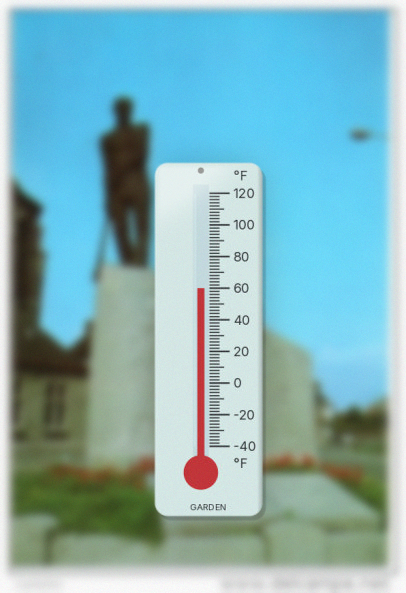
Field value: value=60 unit=°F
